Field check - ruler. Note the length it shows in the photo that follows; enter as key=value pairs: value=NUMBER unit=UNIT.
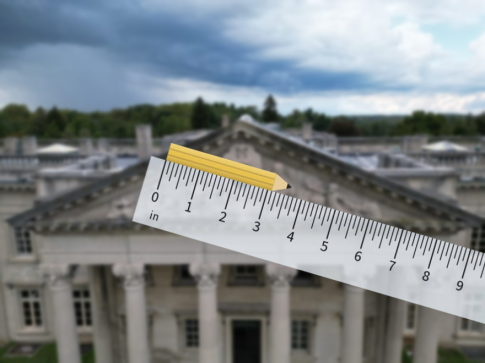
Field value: value=3.625 unit=in
